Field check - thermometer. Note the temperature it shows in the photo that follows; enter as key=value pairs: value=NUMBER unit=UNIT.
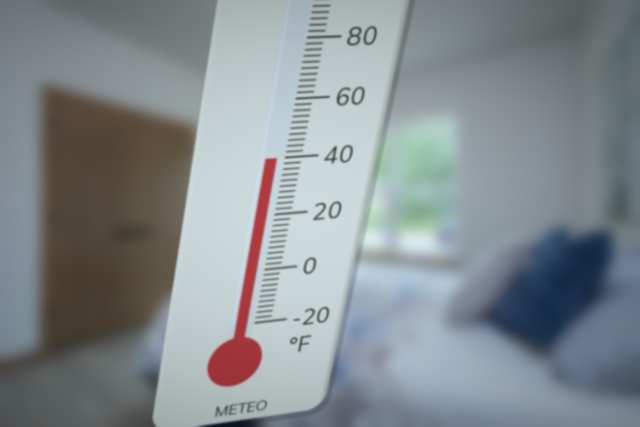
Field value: value=40 unit=°F
